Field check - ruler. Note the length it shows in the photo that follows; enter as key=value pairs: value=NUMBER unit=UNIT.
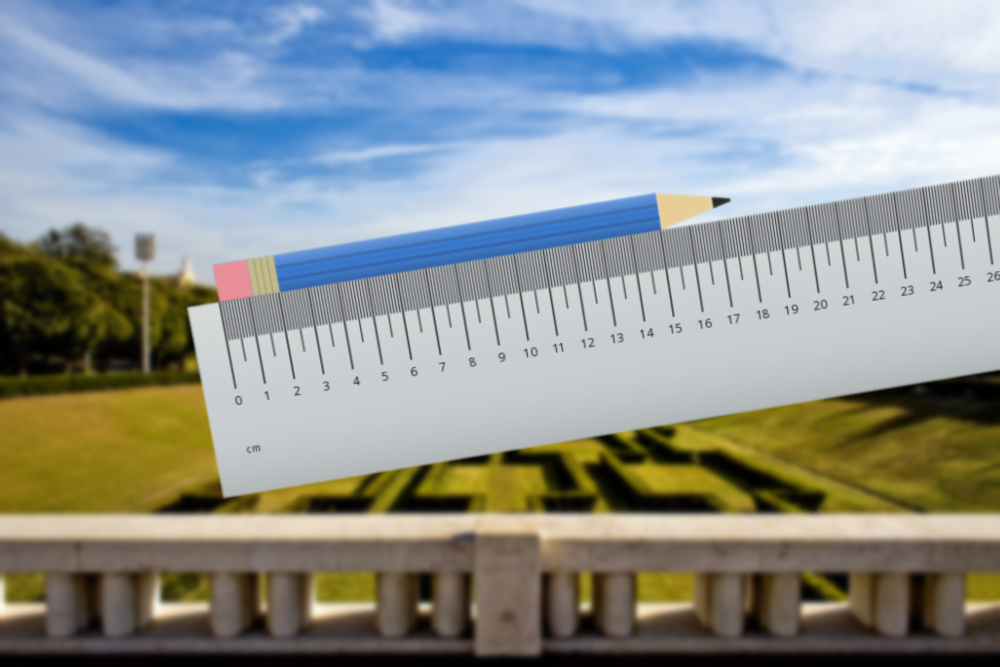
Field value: value=17.5 unit=cm
